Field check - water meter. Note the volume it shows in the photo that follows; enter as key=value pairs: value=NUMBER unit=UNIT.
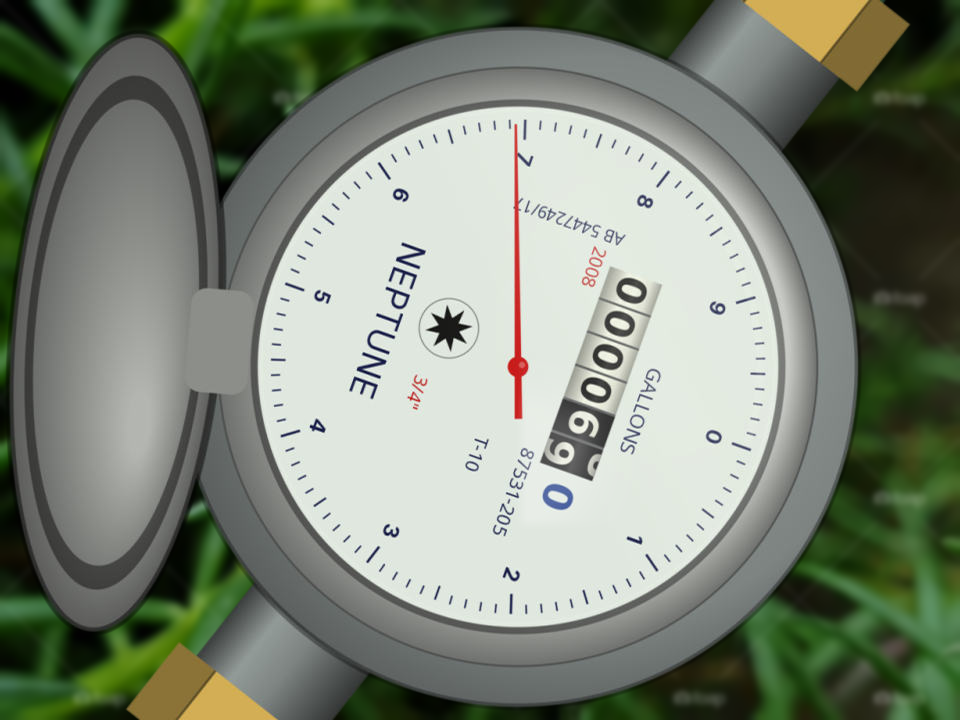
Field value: value=686.9 unit=gal
